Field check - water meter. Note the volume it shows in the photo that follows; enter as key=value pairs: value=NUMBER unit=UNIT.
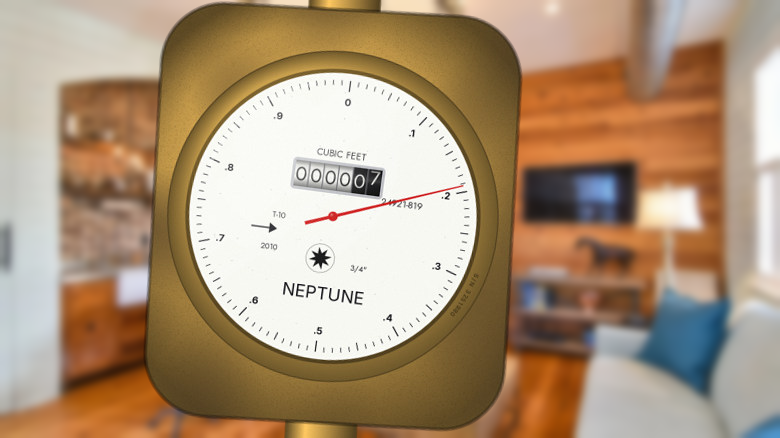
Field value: value=7.19 unit=ft³
